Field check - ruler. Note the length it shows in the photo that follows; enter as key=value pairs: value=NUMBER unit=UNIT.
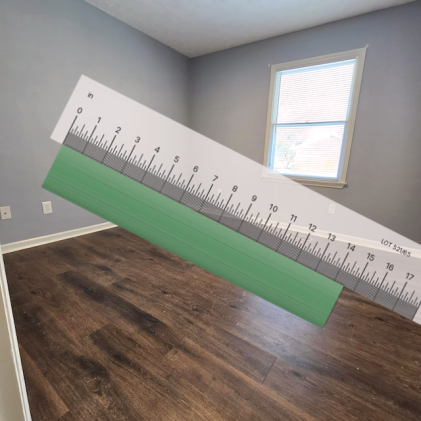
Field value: value=14.5 unit=in
